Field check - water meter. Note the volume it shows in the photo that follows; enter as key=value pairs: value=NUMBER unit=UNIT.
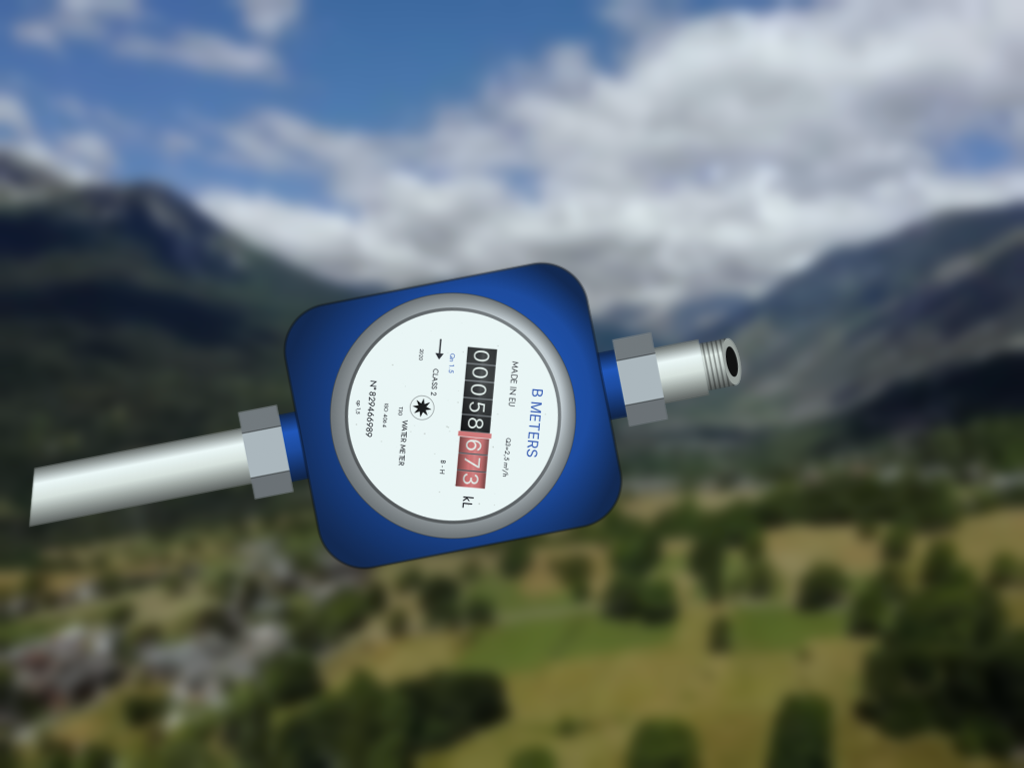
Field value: value=58.673 unit=kL
